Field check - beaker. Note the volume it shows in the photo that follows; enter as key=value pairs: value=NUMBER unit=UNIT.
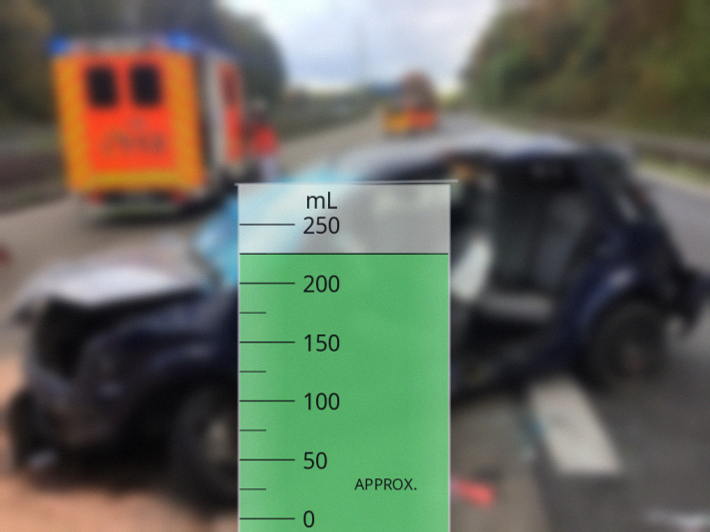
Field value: value=225 unit=mL
